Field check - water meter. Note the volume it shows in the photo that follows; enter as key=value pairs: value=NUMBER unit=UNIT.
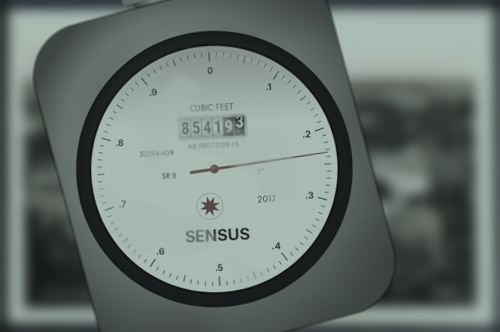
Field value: value=854193.23 unit=ft³
